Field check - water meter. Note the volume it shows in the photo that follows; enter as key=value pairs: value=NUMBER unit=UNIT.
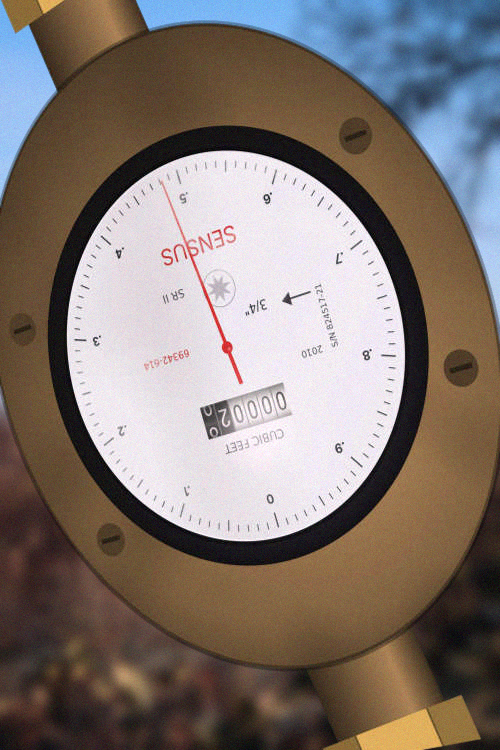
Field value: value=28.48 unit=ft³
